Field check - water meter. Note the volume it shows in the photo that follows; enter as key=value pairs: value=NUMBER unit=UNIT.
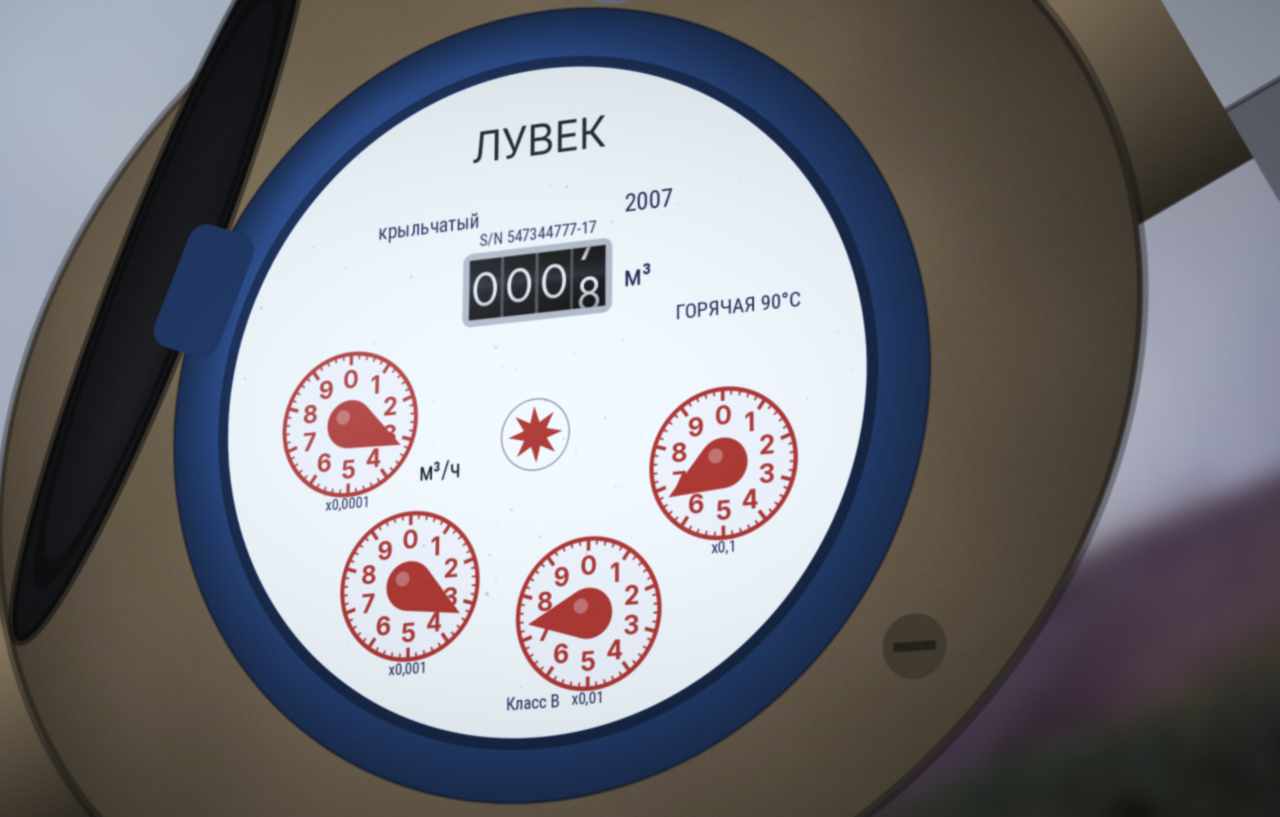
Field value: value=7.6733 unit=m³
